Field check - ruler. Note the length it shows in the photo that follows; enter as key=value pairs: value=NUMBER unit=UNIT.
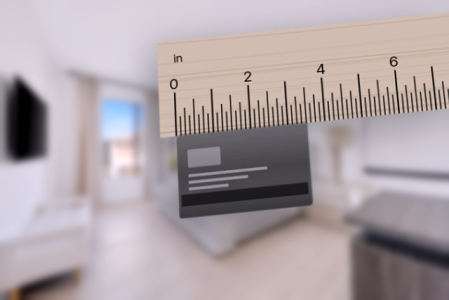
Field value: value=3.5 unit=in
